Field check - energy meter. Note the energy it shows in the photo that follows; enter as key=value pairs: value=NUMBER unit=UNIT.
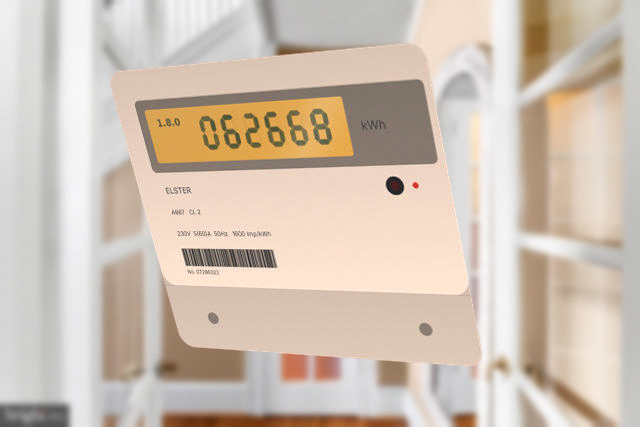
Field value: value=62668 unit=kWh
